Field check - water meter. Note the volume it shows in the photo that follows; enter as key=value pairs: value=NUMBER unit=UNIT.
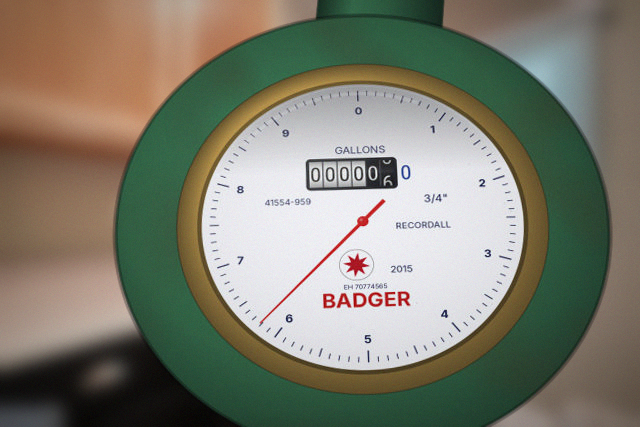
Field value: value=56.2 unit=gal
